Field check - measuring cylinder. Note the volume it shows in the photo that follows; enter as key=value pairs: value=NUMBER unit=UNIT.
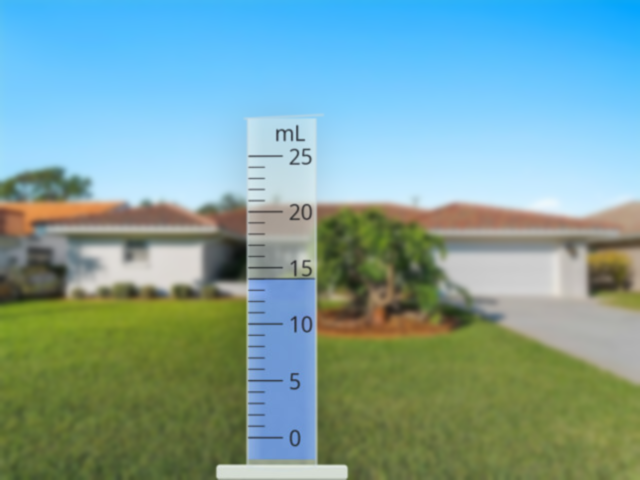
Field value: value=14 unit=mL
